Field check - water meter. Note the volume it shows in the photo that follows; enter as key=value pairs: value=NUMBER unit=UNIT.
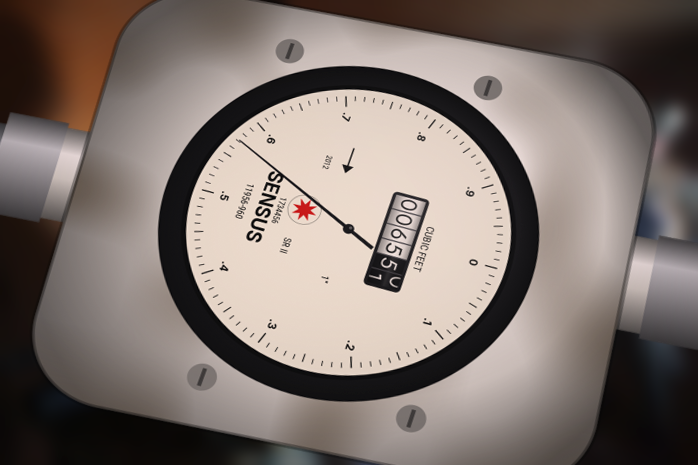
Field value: value=6550.57 unit=ft³
